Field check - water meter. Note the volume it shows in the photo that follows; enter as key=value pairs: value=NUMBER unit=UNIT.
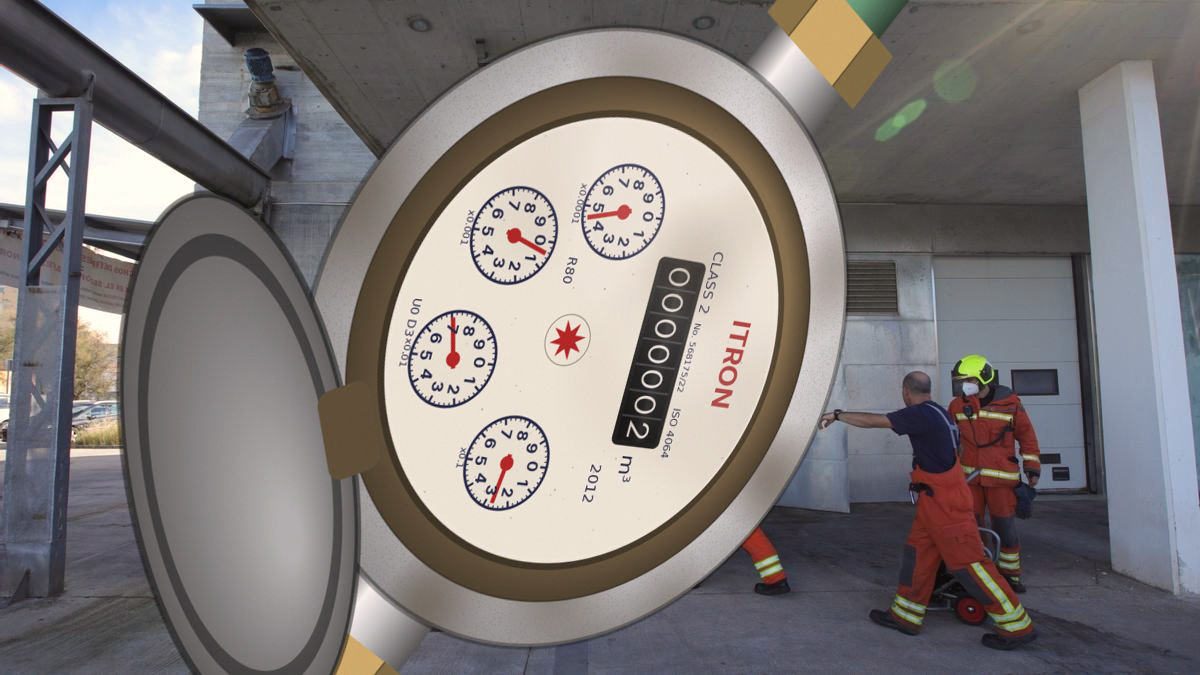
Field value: value=2.2704 unit=m³
